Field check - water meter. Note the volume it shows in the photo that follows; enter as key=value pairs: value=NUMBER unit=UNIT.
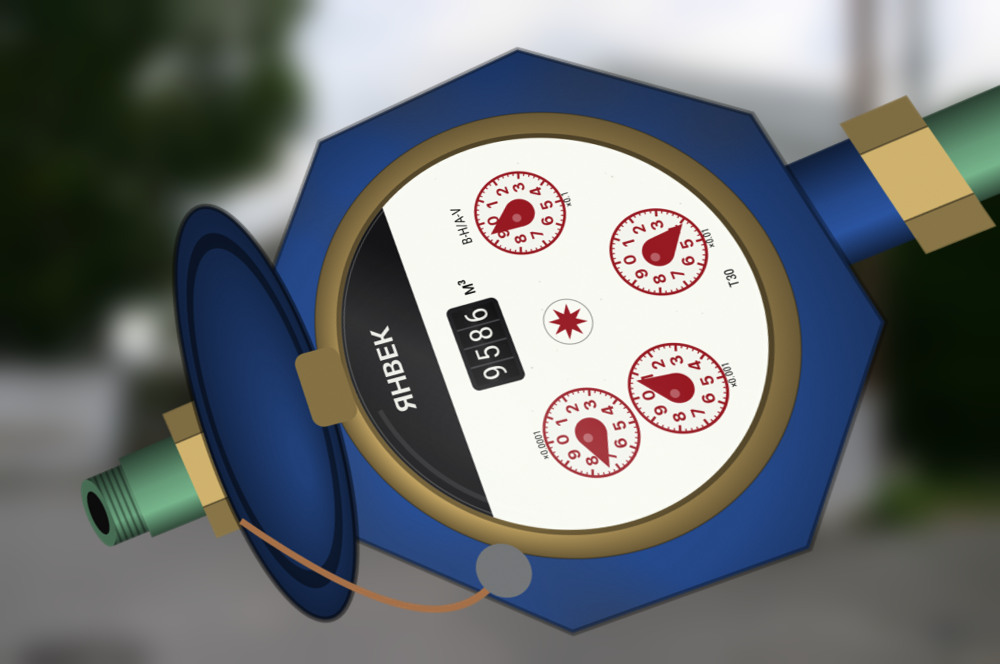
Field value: value=9585.9407 unit=m³
